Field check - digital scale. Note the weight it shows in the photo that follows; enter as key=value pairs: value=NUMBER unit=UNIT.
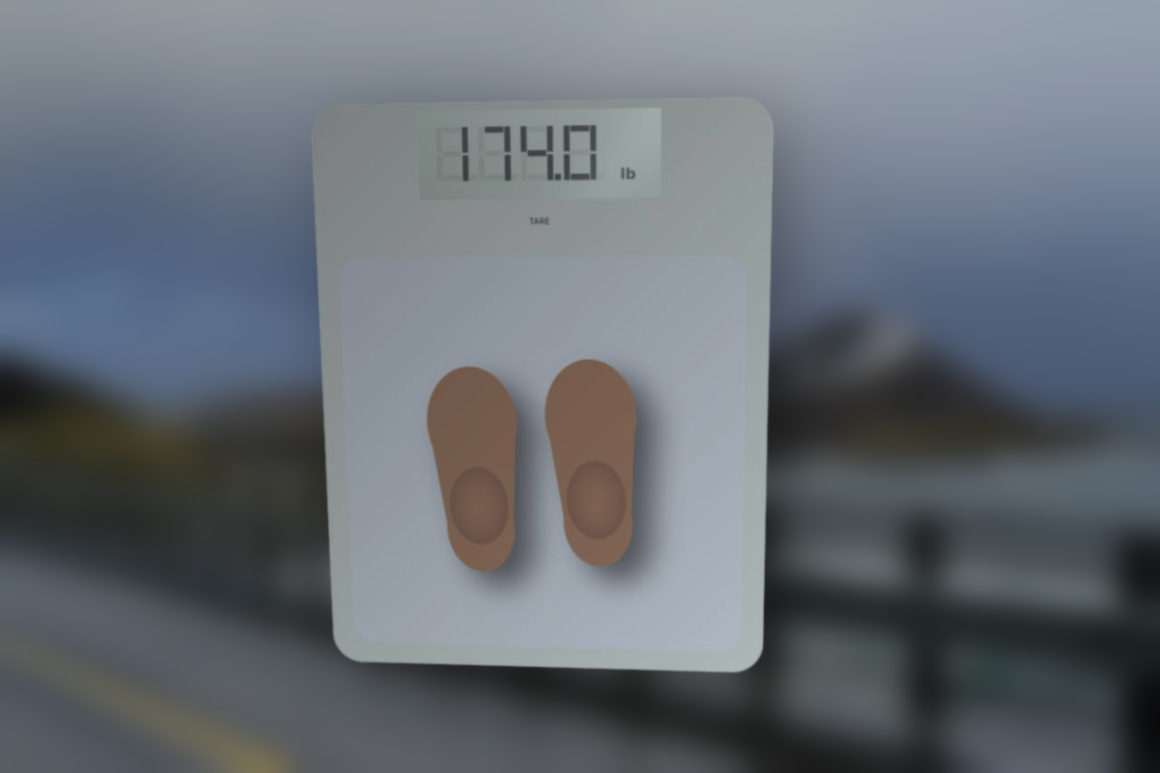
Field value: value=174.0 unit=lb
